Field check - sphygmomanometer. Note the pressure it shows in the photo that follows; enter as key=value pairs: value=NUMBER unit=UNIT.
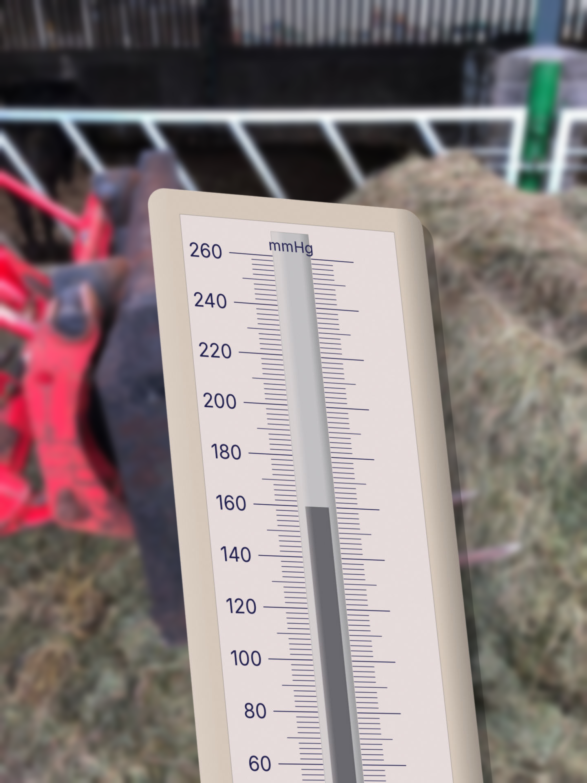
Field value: value=160 unit=mmHg
